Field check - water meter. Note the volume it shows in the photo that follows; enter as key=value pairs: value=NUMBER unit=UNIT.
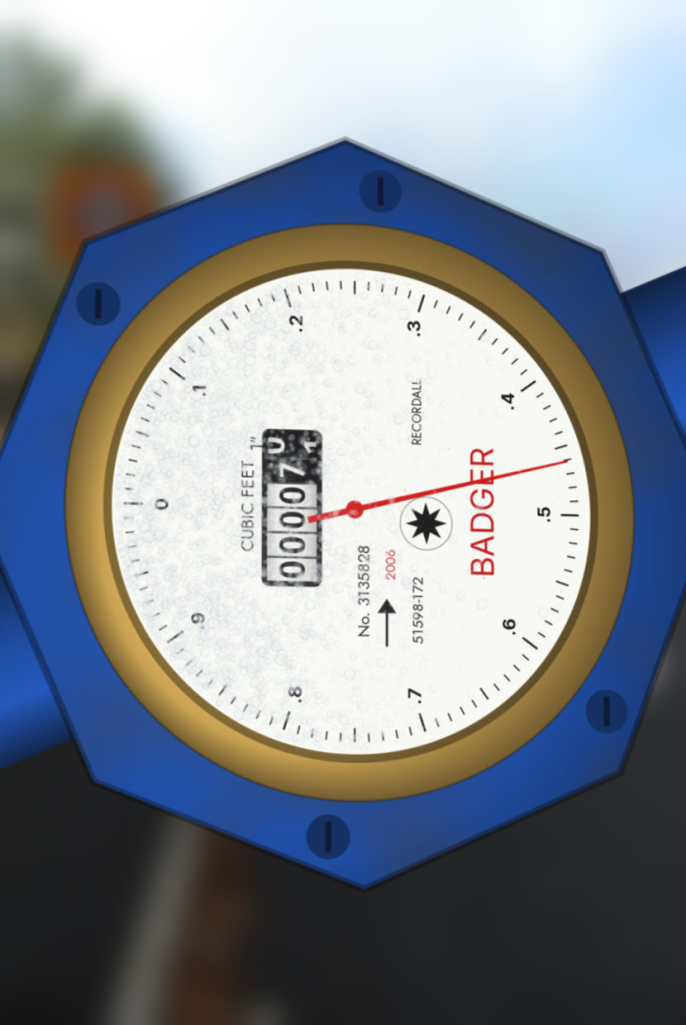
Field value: value=70.46 unit=ft³
